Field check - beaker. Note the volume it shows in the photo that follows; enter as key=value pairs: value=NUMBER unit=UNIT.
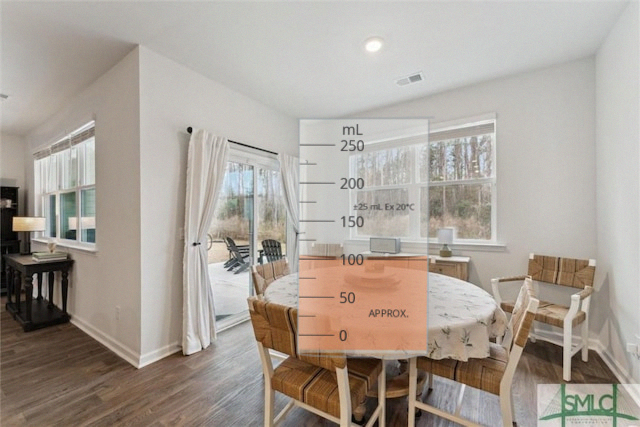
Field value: value=100 unit=mL
